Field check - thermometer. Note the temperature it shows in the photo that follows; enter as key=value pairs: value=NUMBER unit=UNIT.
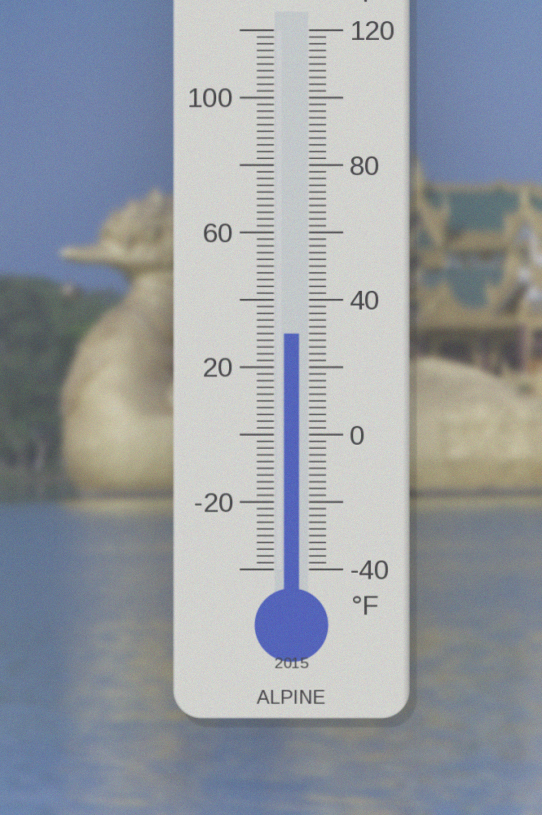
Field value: value=30 unit=°F
